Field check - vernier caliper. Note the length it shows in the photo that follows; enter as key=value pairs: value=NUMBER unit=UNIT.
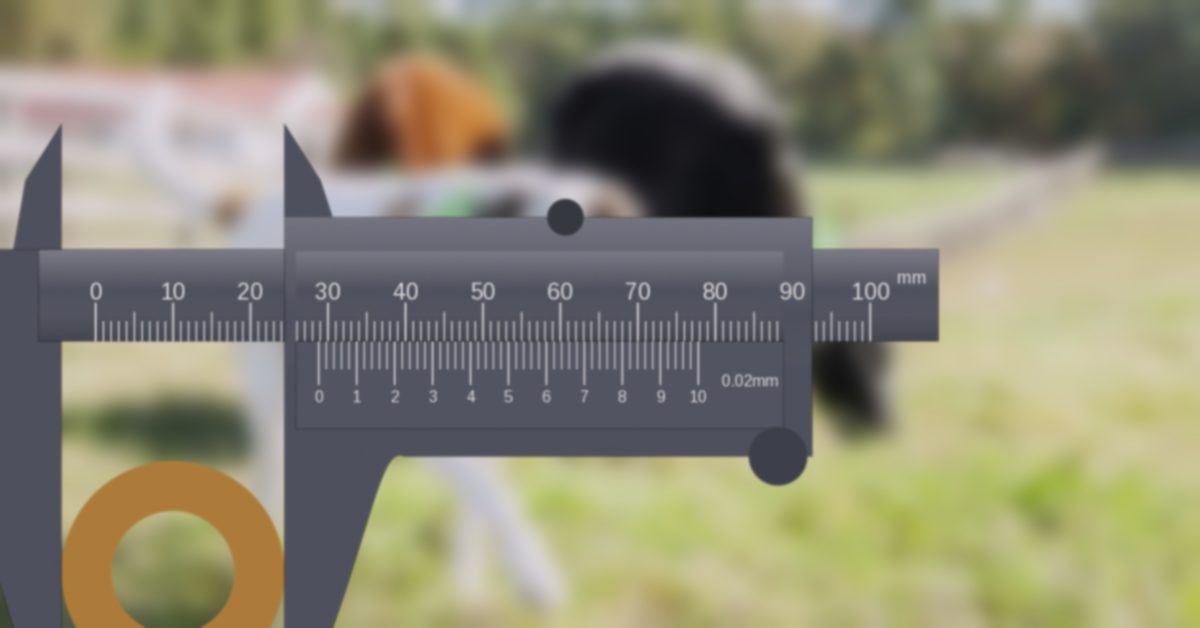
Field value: value=28.8 unit=mm
